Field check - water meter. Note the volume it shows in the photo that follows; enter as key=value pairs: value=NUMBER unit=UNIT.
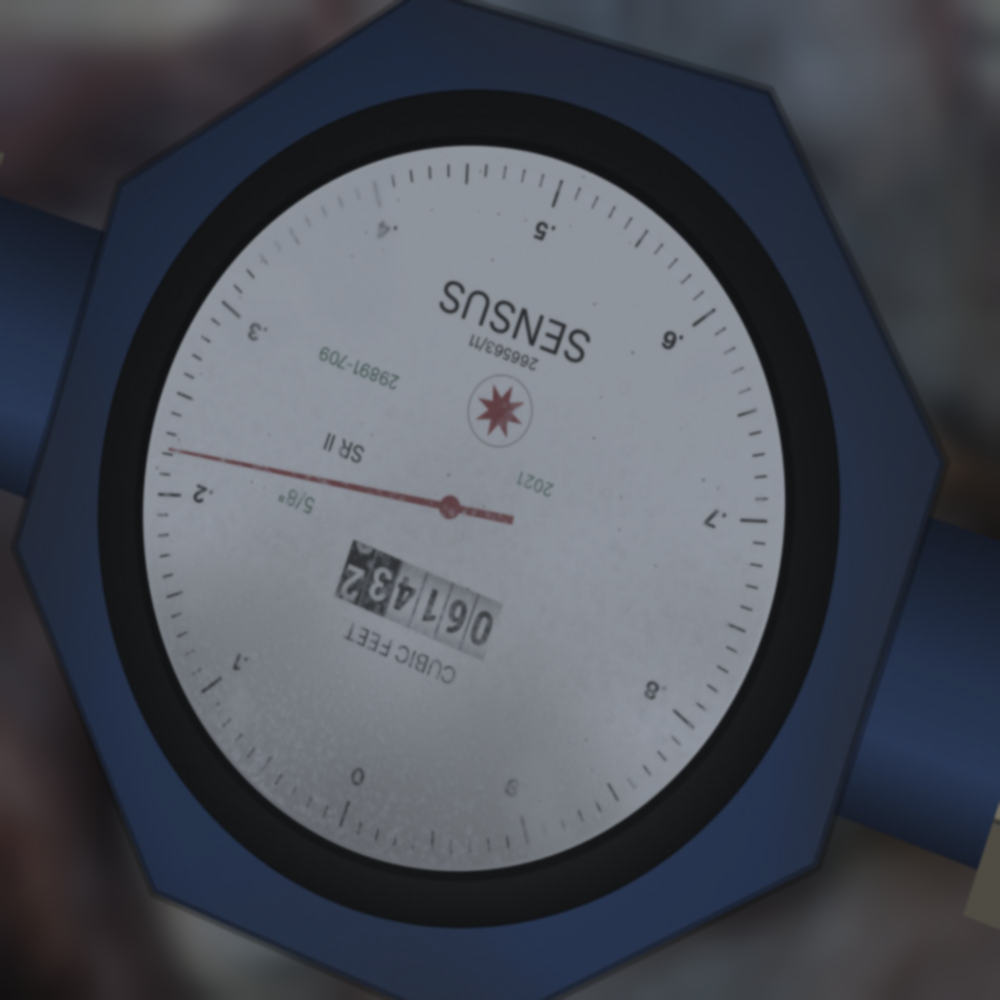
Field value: value=61432.22 unit=ft³
